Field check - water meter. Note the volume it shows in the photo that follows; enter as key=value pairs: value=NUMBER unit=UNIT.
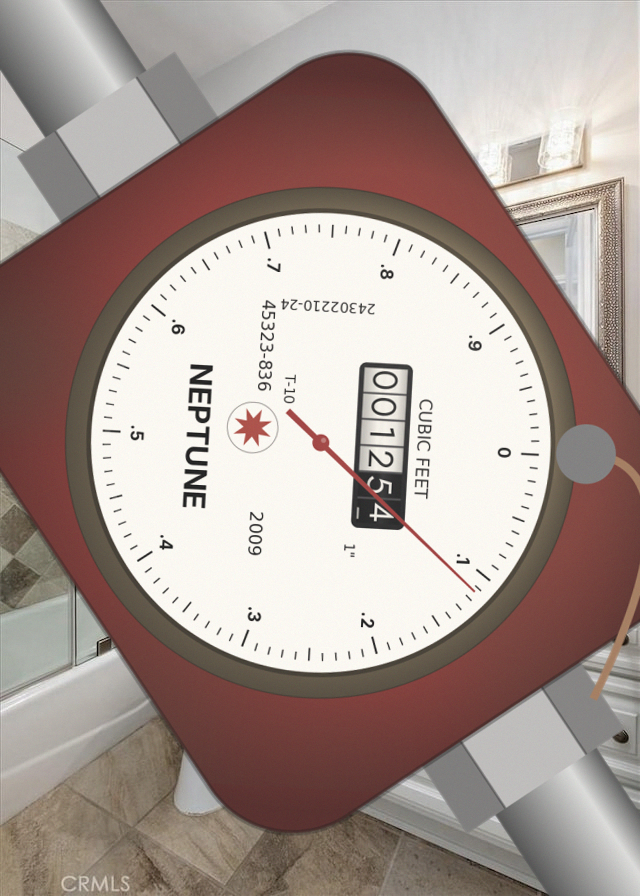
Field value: value=1254.11 unit=ft³
